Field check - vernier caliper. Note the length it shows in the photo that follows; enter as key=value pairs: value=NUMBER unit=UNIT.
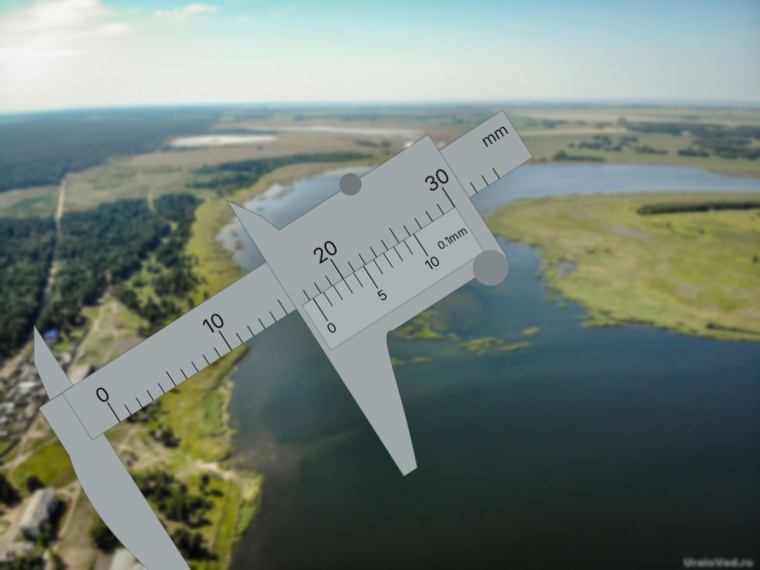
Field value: value=17.3 unit=mm
